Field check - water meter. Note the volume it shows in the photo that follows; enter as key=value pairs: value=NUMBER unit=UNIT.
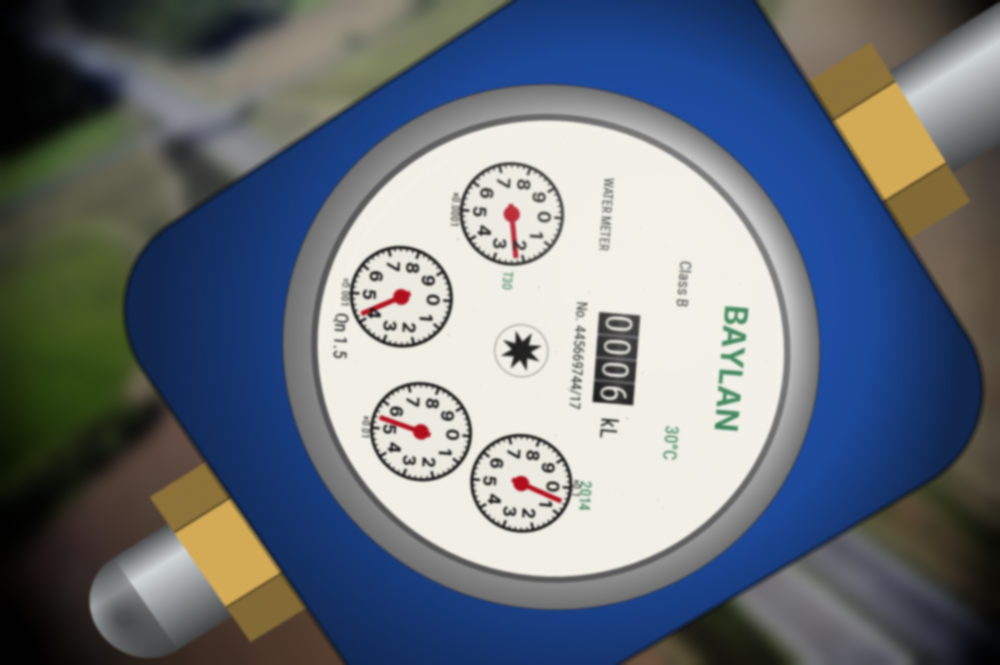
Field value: value=6.0542 unit=kL
